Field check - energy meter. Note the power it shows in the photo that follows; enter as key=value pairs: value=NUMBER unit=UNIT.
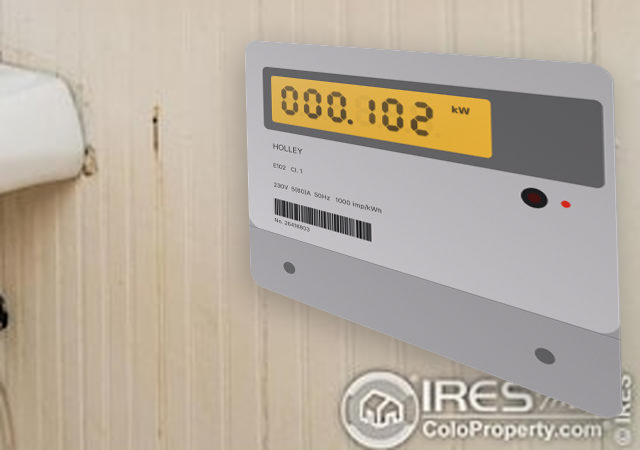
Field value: value=0.102 unit=kW
